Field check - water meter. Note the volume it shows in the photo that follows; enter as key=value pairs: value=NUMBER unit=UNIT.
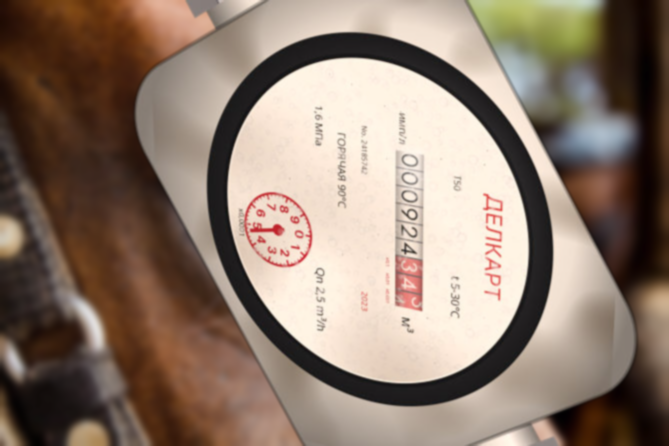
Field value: value=924.3434 unit=m³
